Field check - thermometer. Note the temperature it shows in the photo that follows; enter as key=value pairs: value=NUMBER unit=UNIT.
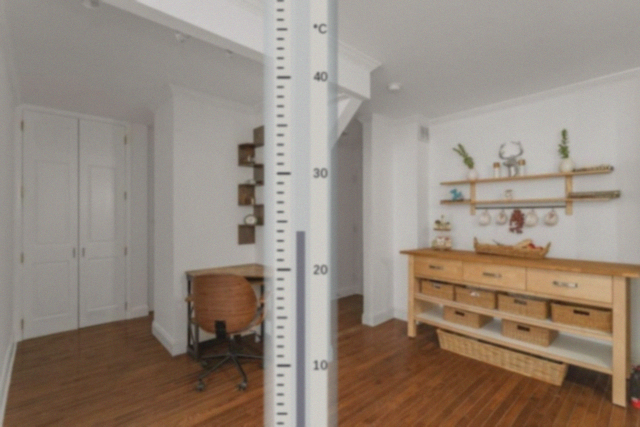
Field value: value=24 unit=°C
